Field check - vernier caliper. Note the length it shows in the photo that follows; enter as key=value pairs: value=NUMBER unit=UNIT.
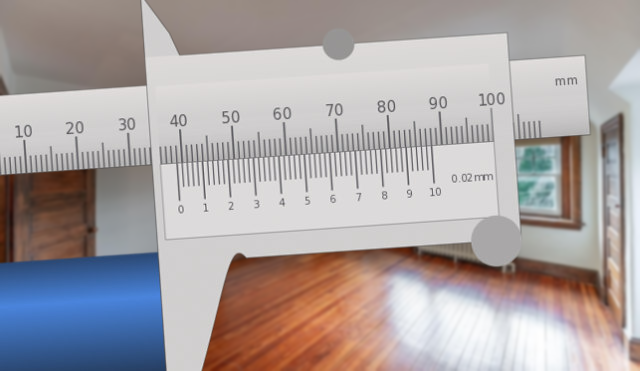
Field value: value=39.0 unit=mm
